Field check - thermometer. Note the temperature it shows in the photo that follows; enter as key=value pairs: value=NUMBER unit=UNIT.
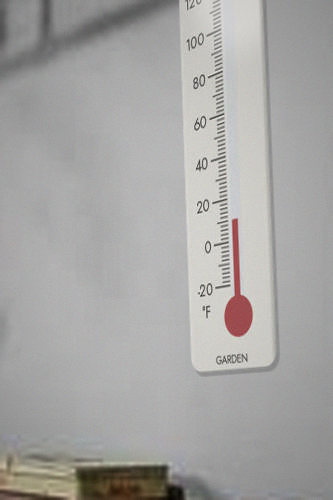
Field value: value=10 unit=°F
